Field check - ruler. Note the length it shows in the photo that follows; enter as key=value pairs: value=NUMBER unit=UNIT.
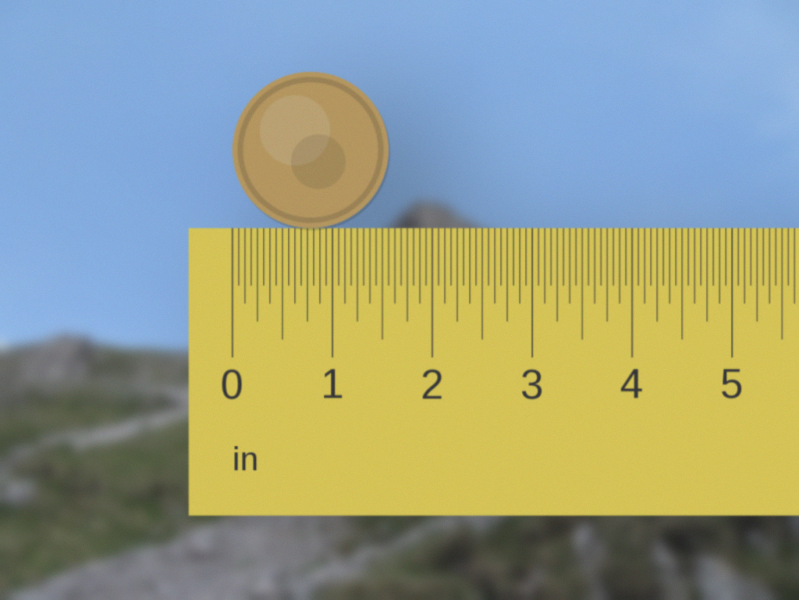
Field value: value=1.5625 unit=in
